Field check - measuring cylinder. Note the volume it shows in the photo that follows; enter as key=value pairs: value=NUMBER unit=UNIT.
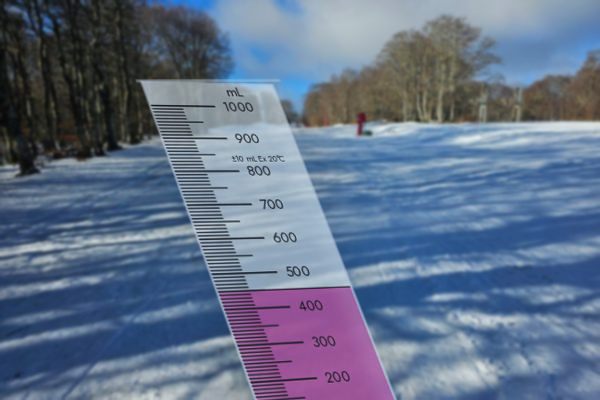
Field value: value=450 unit=mL
